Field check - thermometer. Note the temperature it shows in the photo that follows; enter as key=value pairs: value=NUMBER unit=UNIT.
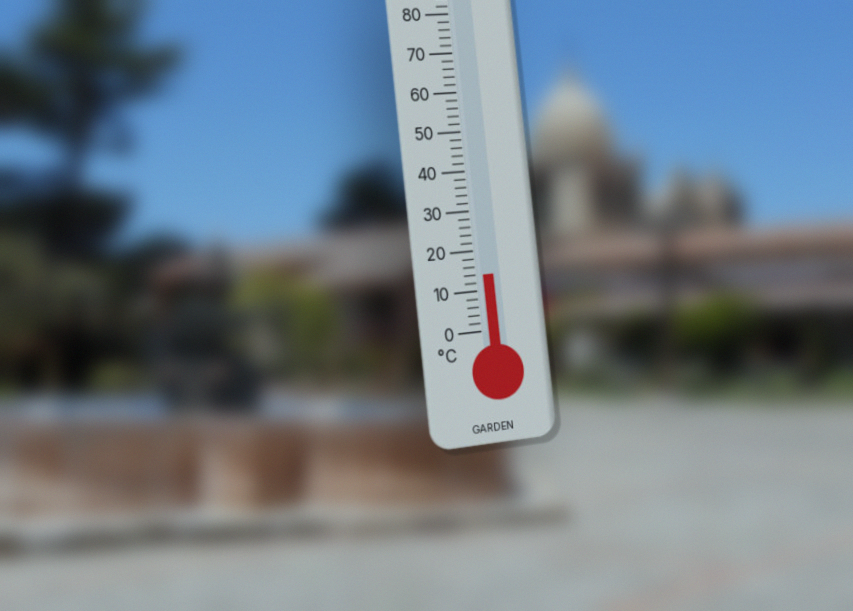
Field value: value=14 unit=°C
